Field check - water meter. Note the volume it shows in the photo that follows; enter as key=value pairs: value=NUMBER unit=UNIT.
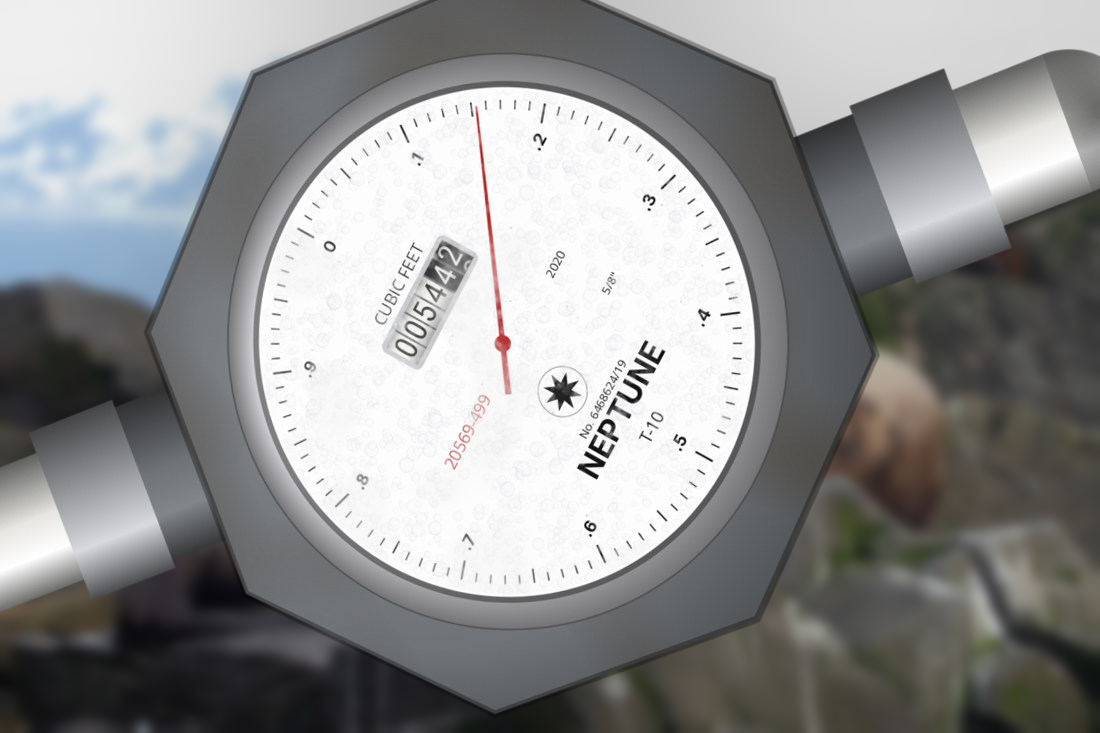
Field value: value=5442.15 unit=ft³
